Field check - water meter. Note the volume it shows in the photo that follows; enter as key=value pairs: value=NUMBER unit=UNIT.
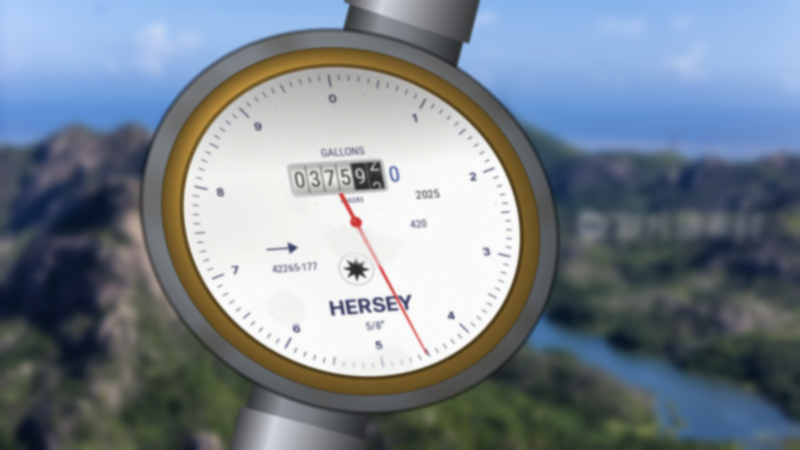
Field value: value=375924.5 unit=gal
